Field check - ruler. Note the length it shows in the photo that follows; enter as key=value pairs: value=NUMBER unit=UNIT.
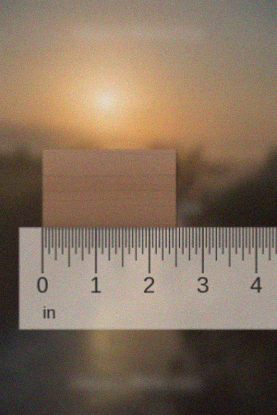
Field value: value=2.5 unit=in
